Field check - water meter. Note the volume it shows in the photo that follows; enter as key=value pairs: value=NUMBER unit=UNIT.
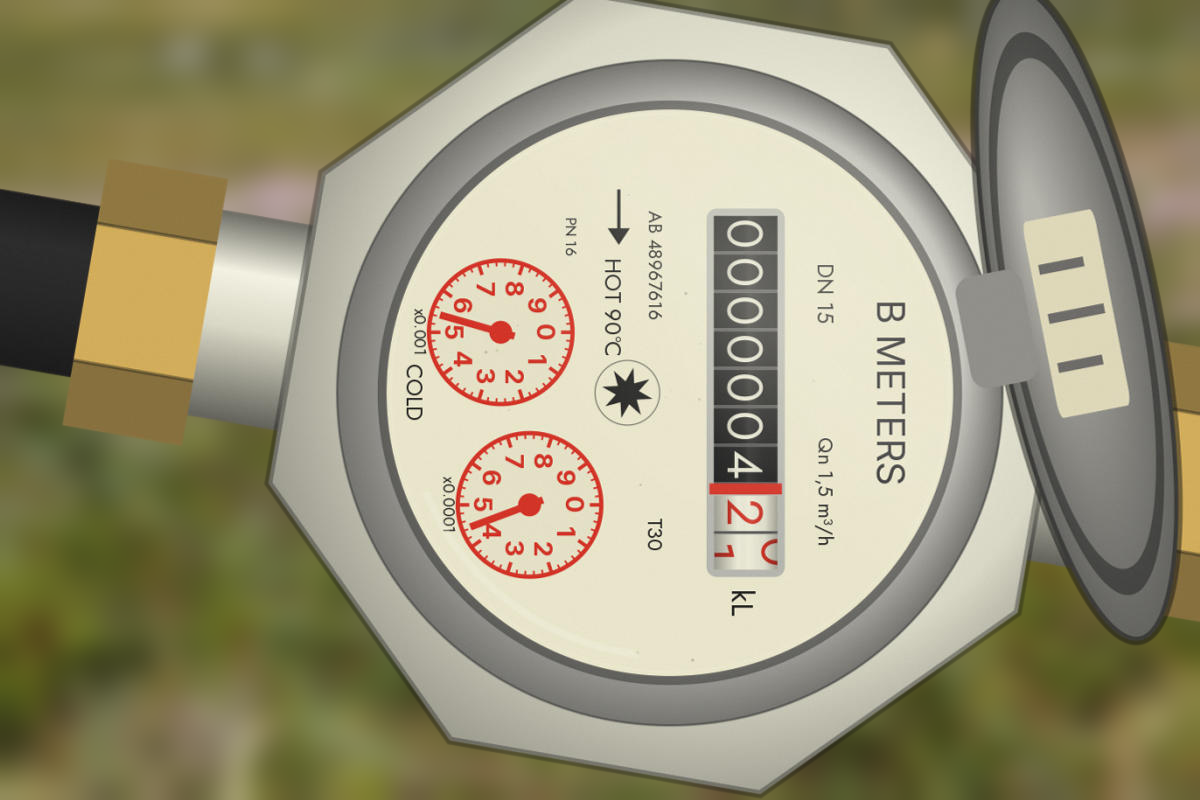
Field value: value=4.2054 unit=kL
